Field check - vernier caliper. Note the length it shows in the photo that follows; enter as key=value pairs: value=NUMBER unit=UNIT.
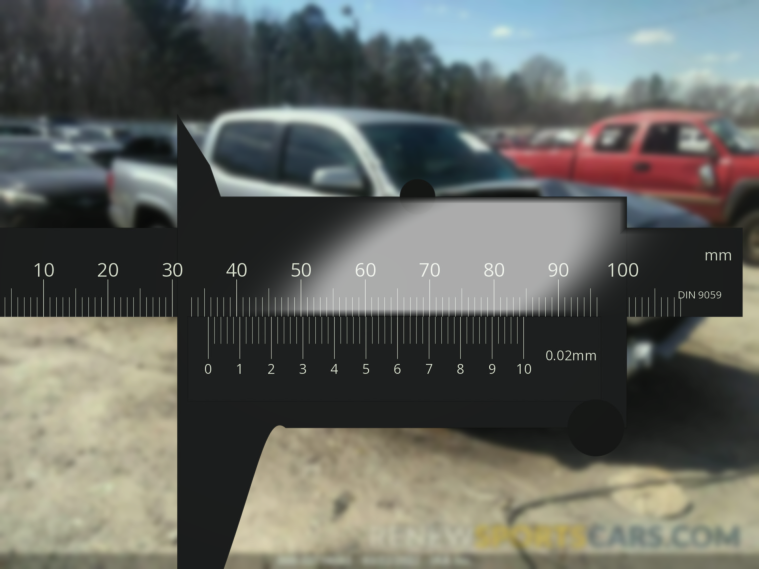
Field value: value=35.6 unit=mm
